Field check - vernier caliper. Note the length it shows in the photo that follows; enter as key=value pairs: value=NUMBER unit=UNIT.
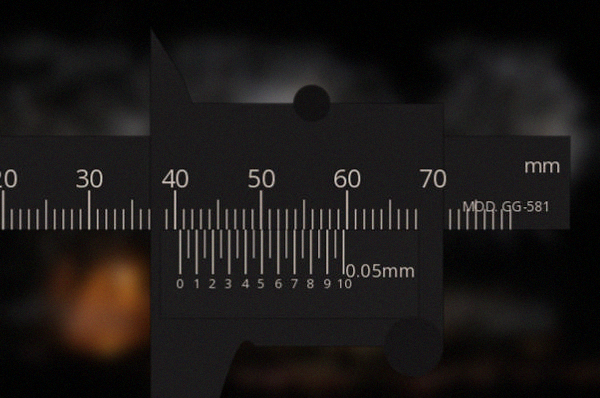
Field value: value=40.6 unit=mm
